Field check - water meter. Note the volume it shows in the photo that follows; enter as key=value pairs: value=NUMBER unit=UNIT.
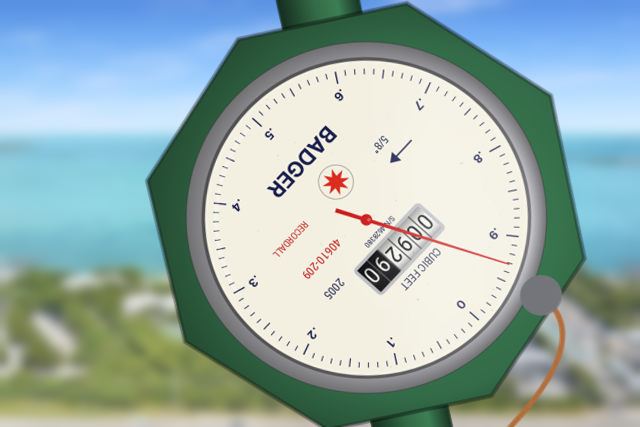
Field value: value=9289.93 unit=ft³
